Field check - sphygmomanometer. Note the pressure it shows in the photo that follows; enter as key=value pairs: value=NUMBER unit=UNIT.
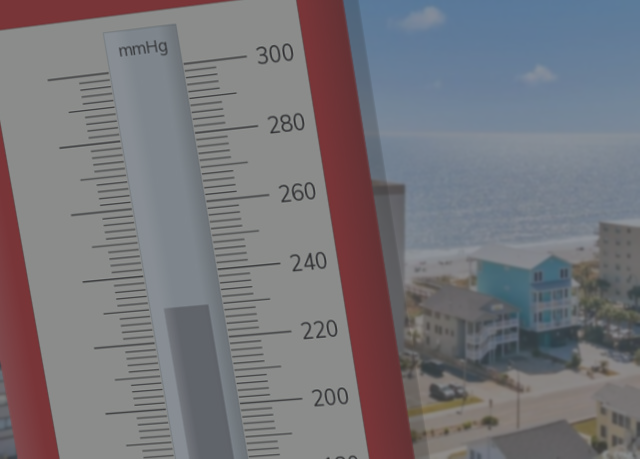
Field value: value=230 unit=mmHg
